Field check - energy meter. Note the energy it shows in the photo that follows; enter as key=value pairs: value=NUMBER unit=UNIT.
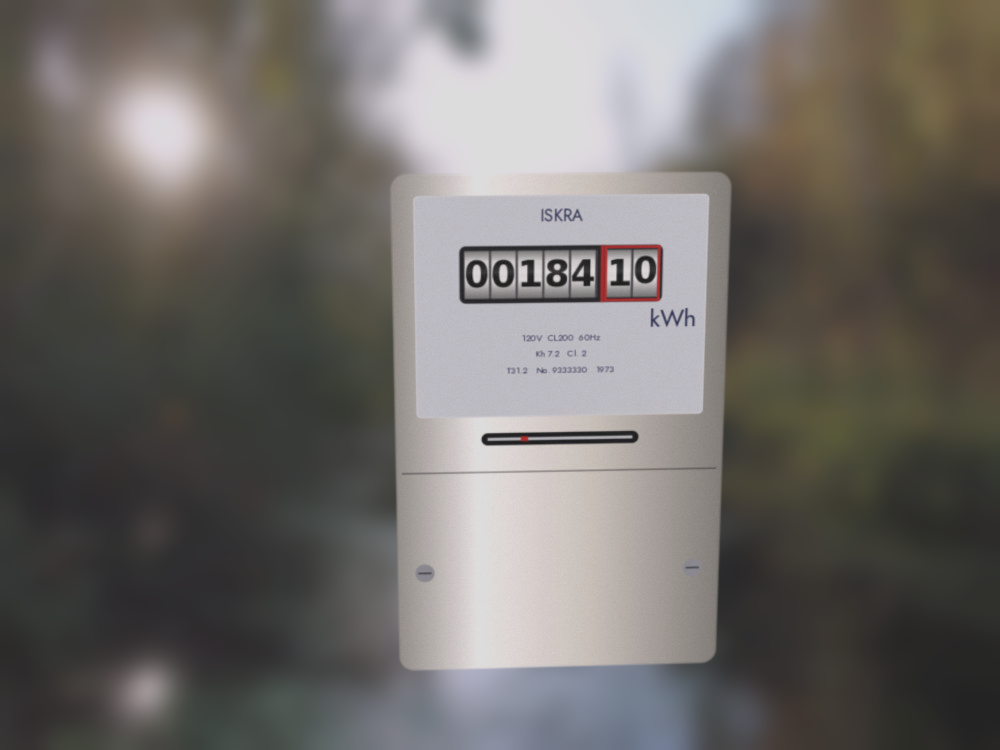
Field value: value=184.10 unit=kWh
